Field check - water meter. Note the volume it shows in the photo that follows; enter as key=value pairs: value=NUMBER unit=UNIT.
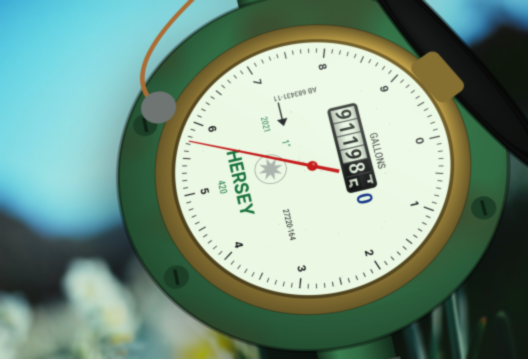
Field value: value=9119845.7 unit=gal
